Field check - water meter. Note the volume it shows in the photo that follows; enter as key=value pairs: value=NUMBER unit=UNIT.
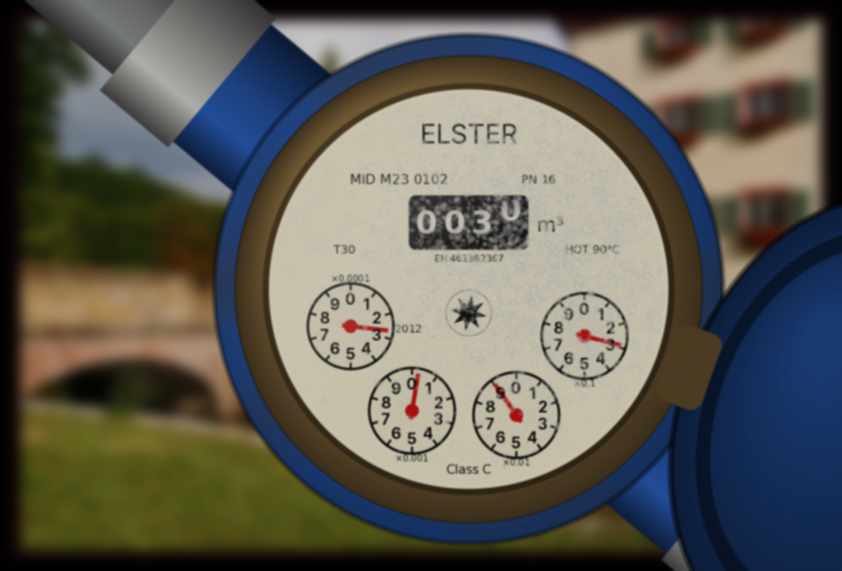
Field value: value=30.2902 unit=m³
